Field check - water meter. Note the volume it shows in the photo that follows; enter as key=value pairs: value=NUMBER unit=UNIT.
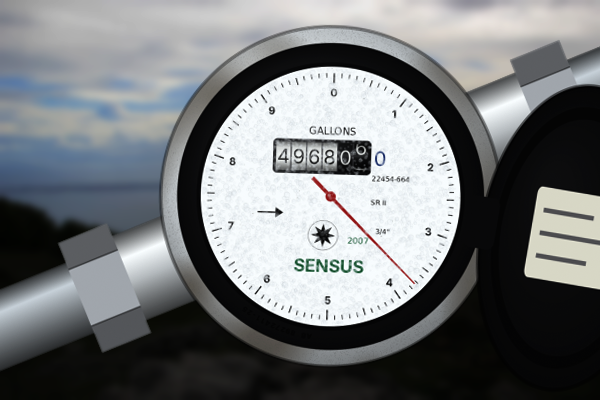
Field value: value=4968063.7 unit=gal
